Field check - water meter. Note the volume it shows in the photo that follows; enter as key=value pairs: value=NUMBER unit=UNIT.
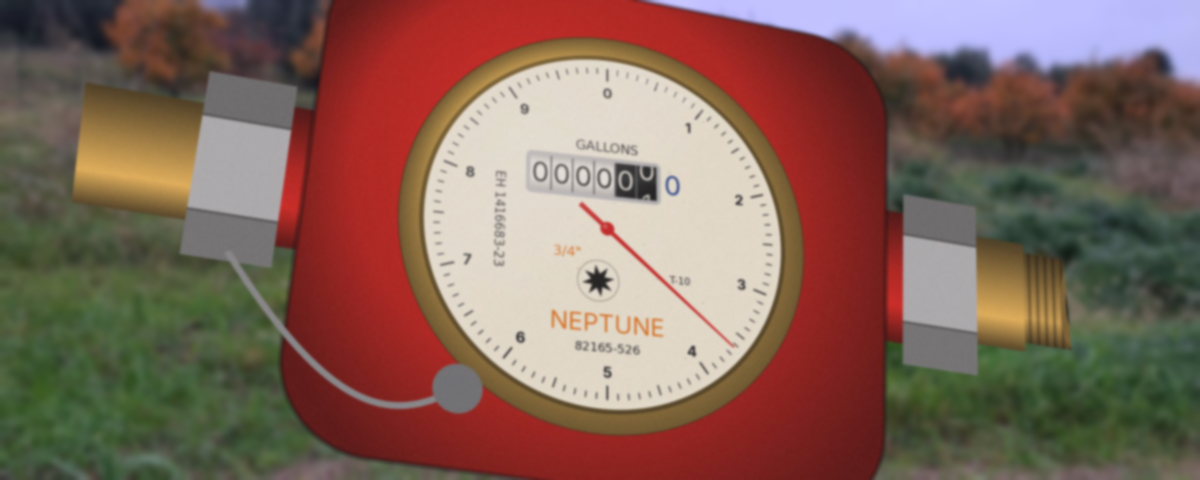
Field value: value=3.6 unit=gal
